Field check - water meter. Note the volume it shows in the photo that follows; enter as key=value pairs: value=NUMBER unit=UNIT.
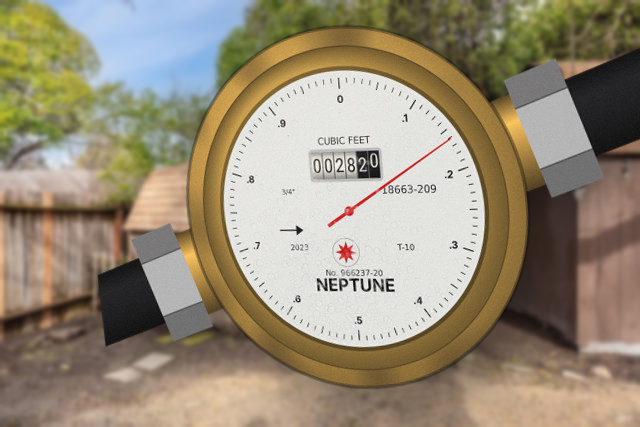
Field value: value=2820.16 unit=ft³
